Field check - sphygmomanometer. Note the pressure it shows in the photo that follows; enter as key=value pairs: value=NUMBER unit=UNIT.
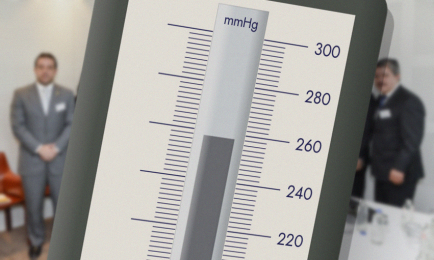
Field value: value=258 unit=mmHg
